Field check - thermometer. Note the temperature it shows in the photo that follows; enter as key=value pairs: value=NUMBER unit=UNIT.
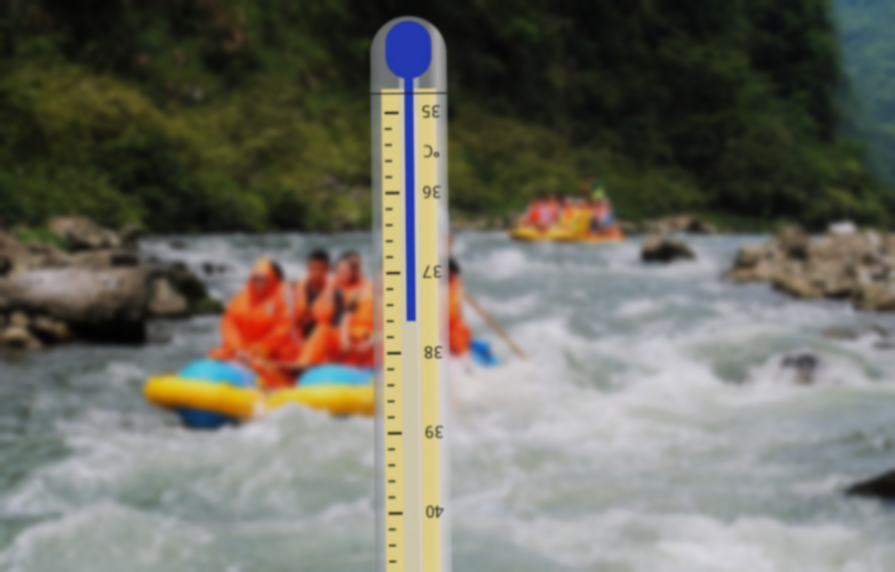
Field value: value=37.6 unit=°C
